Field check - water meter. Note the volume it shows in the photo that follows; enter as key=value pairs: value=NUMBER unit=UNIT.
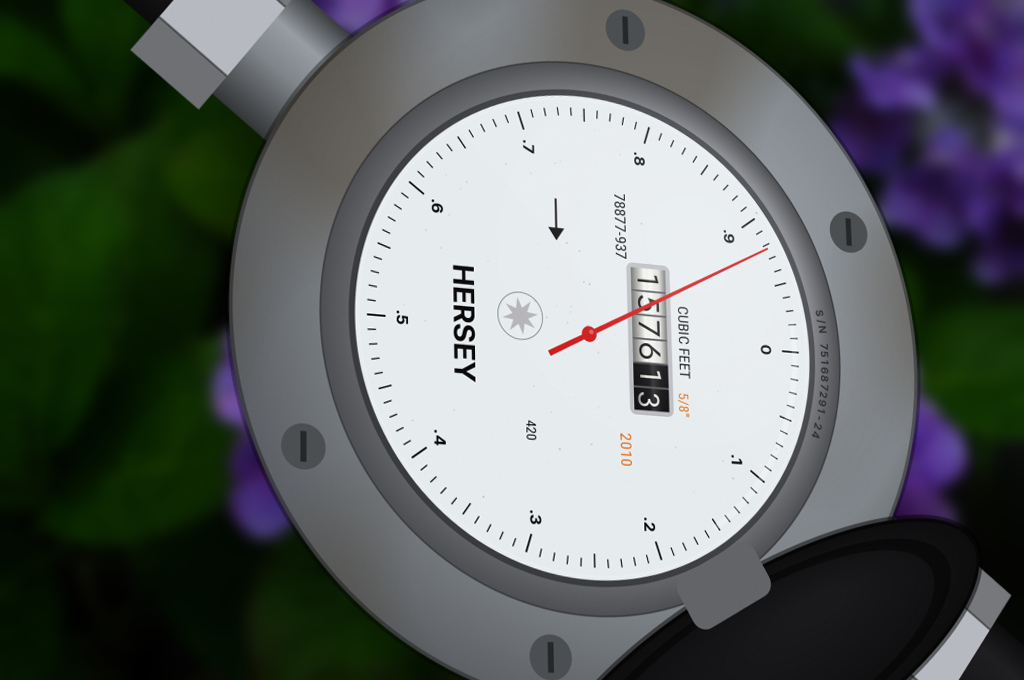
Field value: value=157612.92 unit=ft³
